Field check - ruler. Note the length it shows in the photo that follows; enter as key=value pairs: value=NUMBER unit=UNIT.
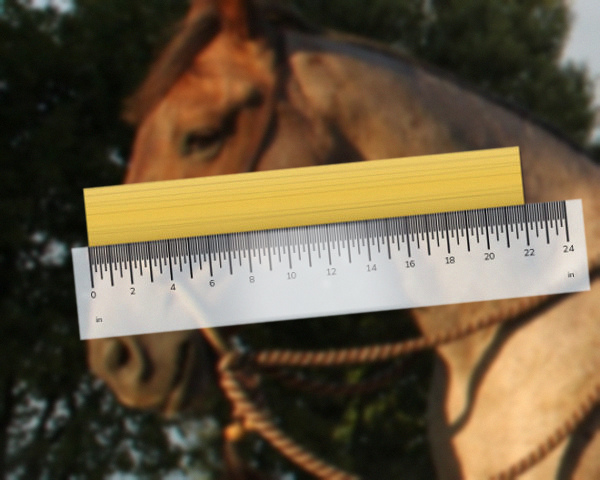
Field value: value=22 unit=in
